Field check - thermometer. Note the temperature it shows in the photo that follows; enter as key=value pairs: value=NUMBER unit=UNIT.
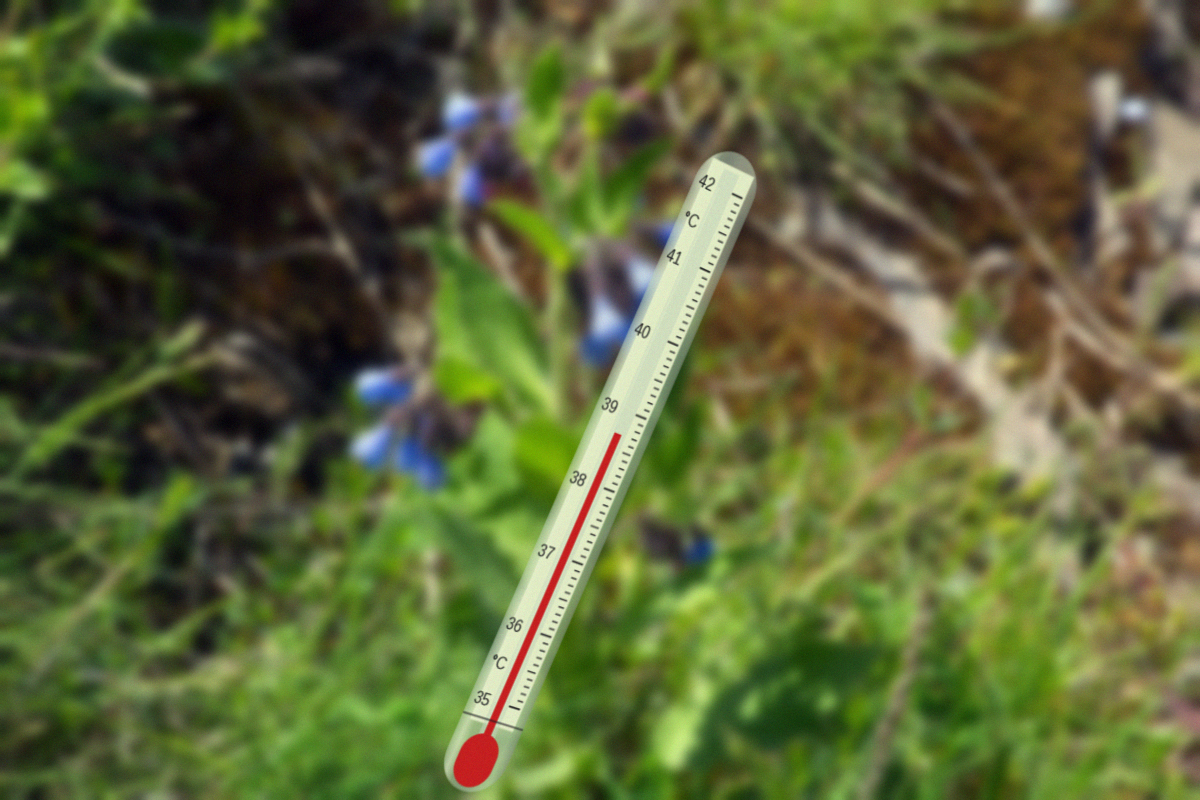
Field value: value=38.7 unit=°C
